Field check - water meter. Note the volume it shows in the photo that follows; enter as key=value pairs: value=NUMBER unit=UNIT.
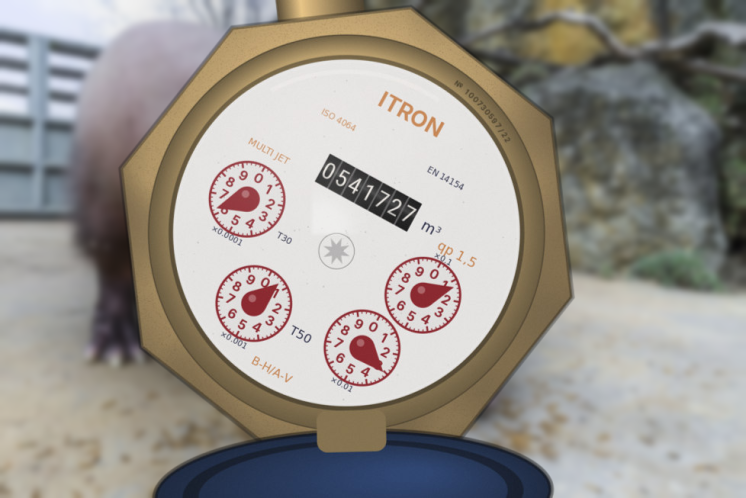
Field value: value=541727.1306 unit=m³
